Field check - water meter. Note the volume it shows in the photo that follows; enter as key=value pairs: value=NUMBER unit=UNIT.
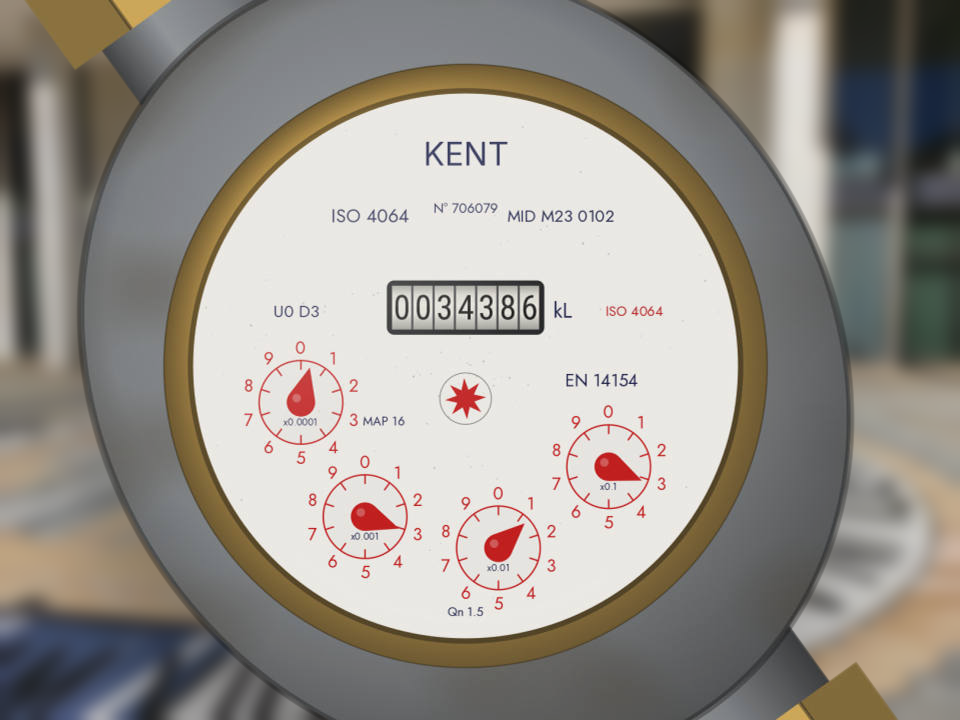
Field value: value=34386.3130 unit=kL
